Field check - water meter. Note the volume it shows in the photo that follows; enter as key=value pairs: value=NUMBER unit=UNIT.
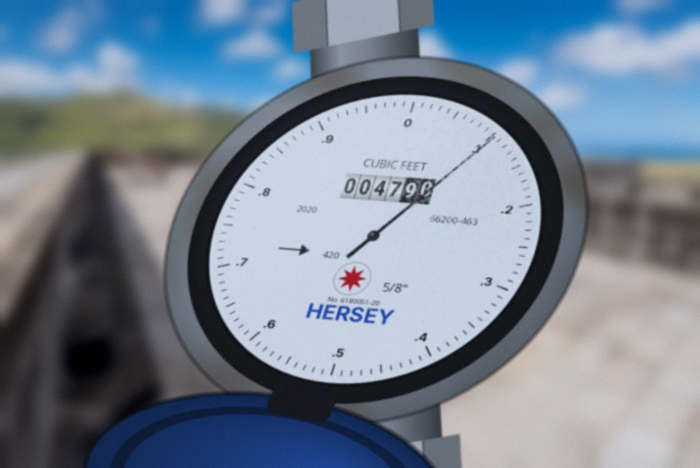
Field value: value=4790.10 unit=ft³
